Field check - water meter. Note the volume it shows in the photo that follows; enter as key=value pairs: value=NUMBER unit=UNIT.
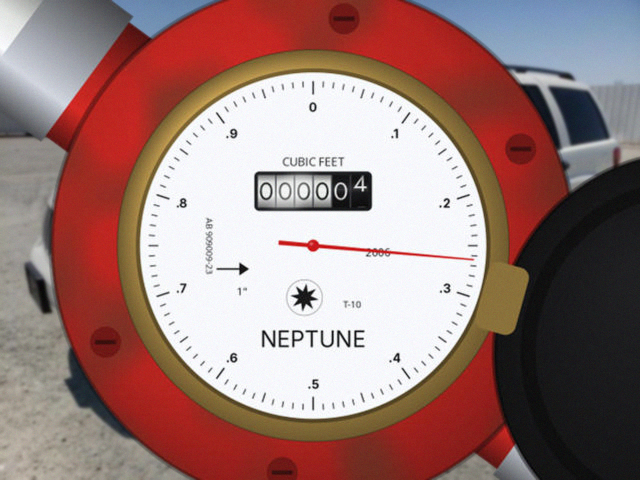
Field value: value=4.26 unit=ft³
